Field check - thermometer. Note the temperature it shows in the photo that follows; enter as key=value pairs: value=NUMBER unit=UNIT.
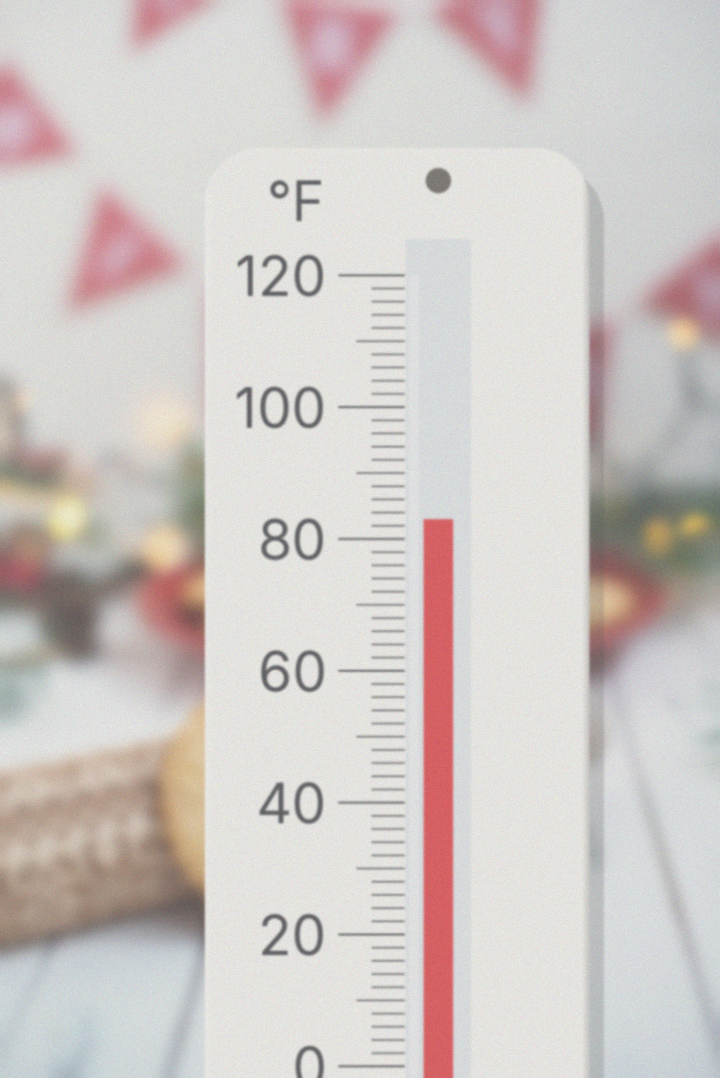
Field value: value=83 unit=°F
